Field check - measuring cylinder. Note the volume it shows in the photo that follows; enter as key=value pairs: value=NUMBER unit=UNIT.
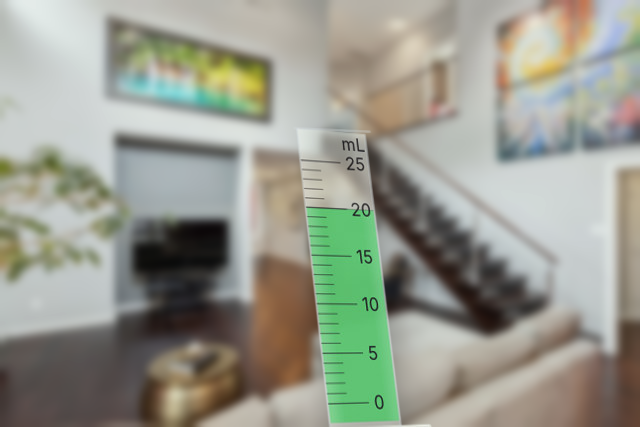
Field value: value=20 unit=mL
